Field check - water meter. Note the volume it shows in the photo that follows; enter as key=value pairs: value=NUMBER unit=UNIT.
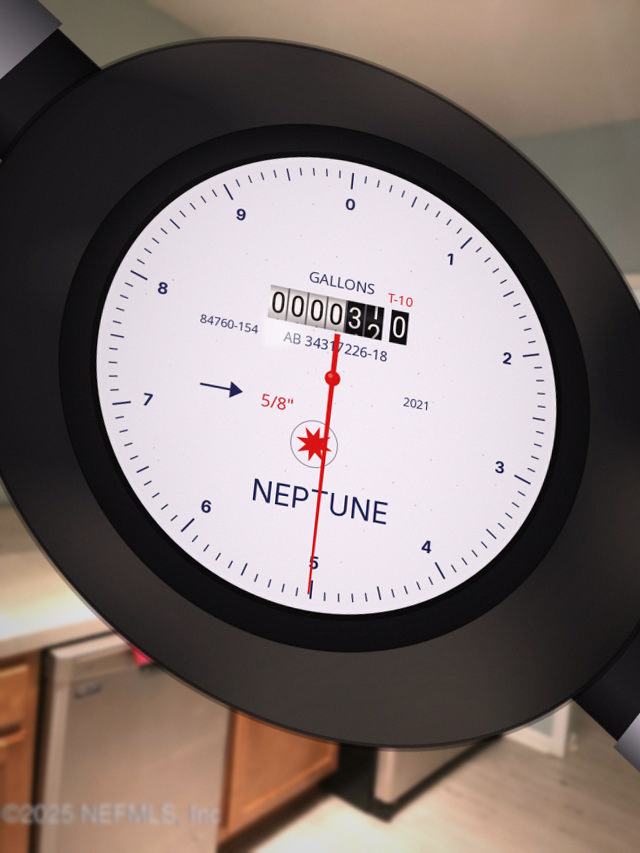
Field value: value=315.0 unit=gal
